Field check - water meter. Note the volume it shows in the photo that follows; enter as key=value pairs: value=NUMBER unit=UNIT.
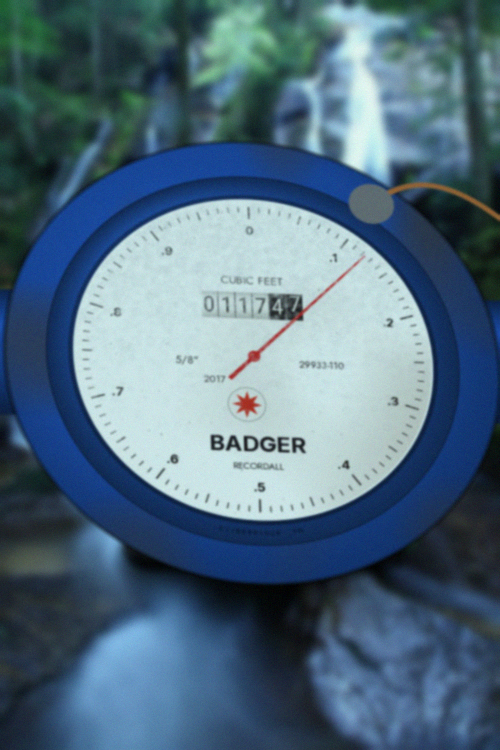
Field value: value=11747.12 unit=ft³
